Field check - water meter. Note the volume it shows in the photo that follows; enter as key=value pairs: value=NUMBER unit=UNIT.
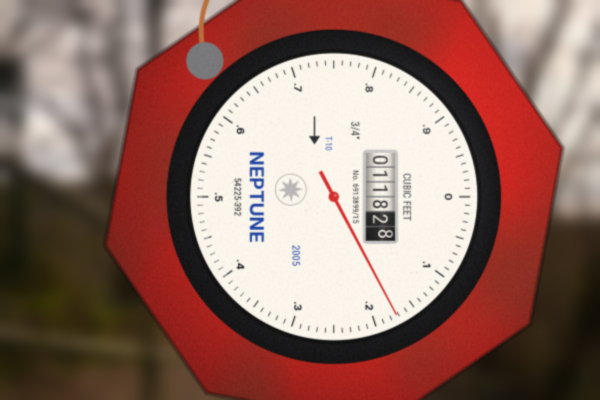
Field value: value=11828.17 unit=ft³
